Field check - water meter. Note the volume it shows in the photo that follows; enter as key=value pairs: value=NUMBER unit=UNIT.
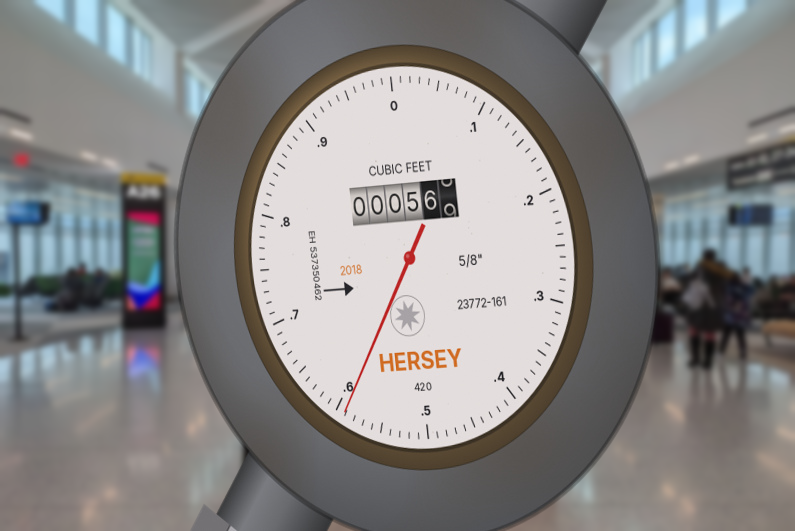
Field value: value=568.59 unit=ft³
